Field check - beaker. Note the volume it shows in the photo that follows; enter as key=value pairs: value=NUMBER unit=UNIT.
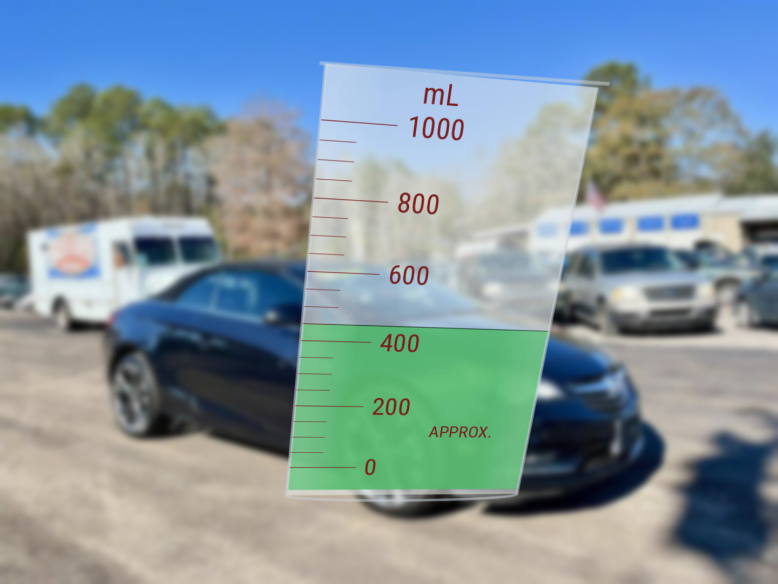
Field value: value=450 unit=mL
